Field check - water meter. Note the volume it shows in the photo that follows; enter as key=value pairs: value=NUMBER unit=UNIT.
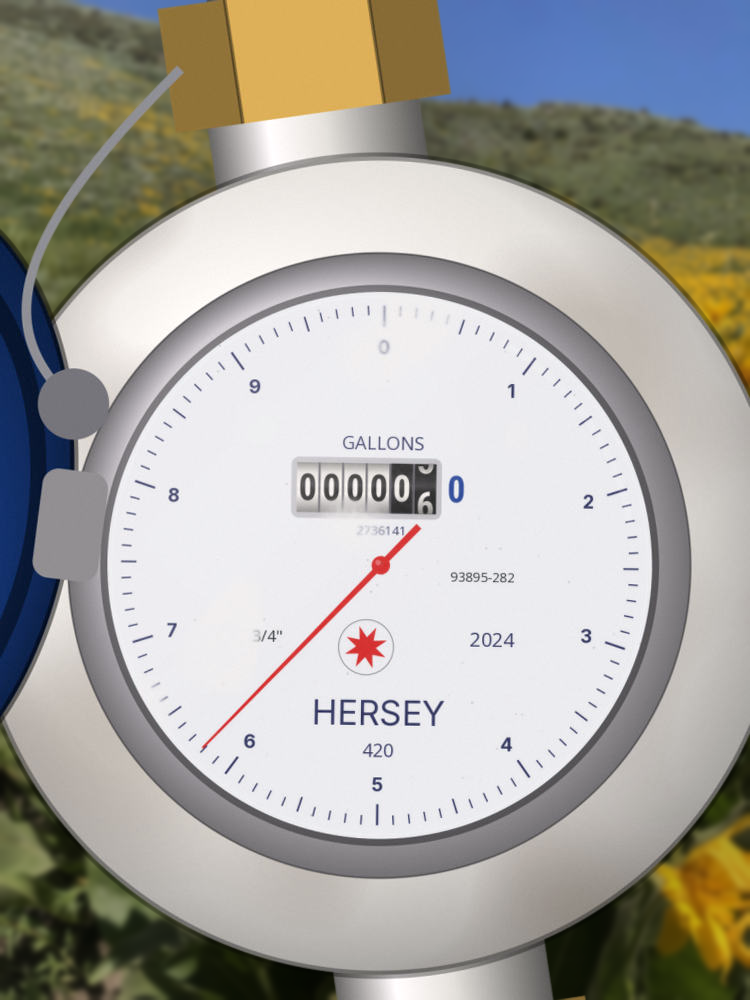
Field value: value=56.2 unit=gal
